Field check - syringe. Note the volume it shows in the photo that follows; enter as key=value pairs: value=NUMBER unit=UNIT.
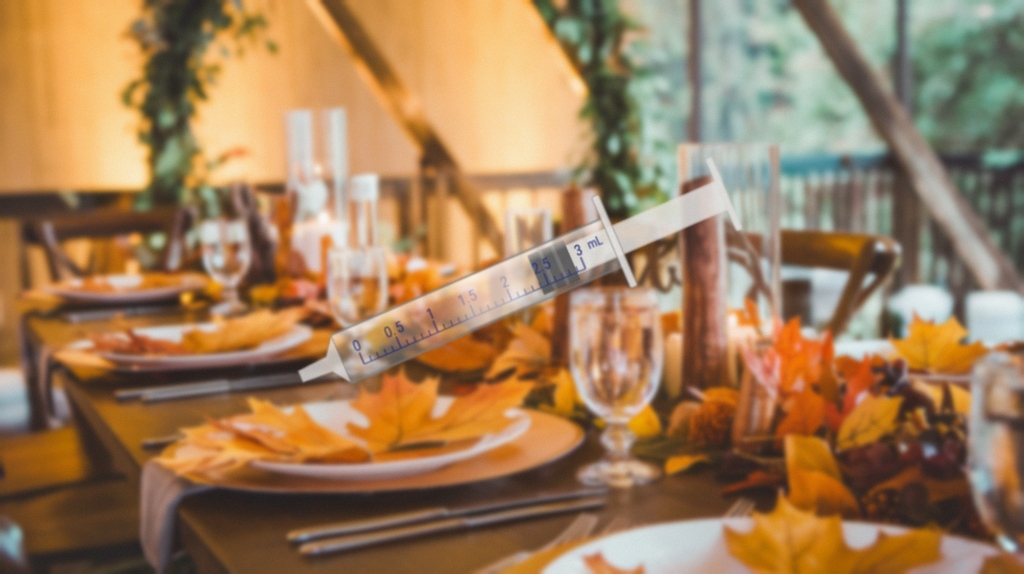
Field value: value=2.4 unit=mL
